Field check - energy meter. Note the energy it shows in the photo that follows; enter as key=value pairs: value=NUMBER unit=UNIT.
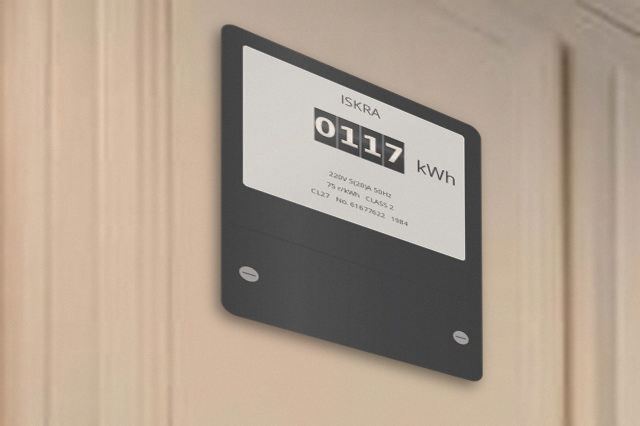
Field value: value=117 unit=kWh
